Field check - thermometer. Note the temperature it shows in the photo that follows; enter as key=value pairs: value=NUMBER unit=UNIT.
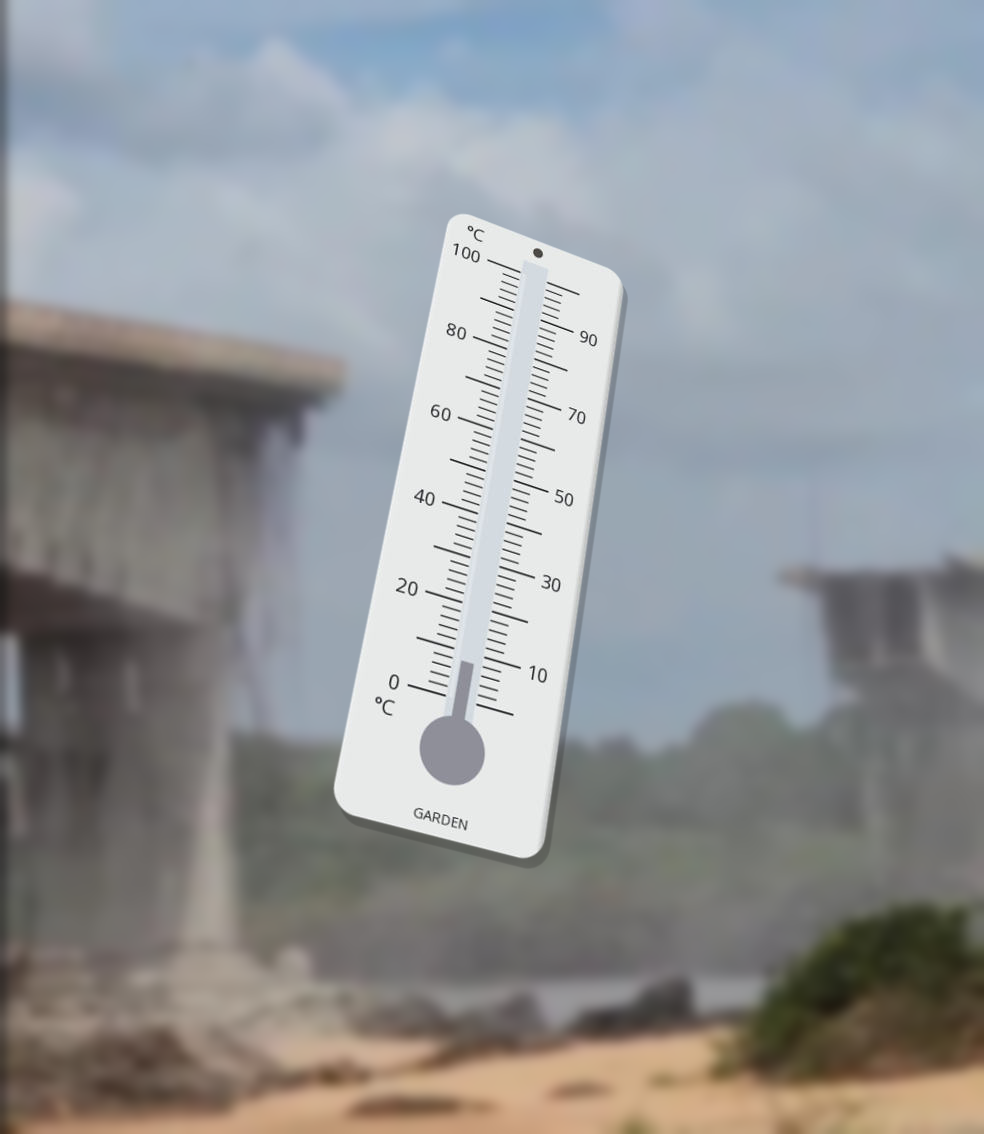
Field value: value=8 unit=°C
